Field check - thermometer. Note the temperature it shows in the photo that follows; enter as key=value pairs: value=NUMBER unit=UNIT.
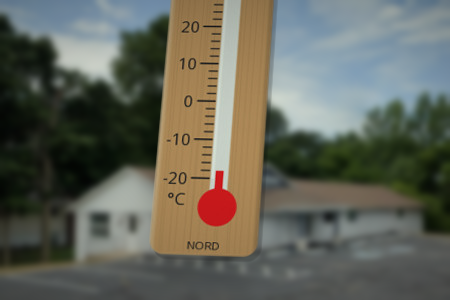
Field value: value=-18 unit=°C
